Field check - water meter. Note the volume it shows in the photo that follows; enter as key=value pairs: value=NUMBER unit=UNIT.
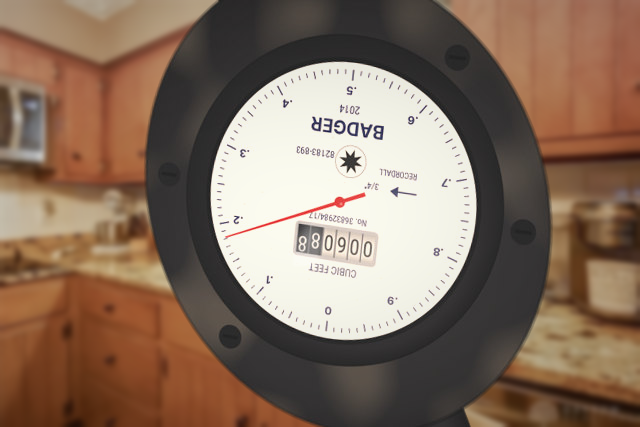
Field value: value=6088.18 unit=ft³
